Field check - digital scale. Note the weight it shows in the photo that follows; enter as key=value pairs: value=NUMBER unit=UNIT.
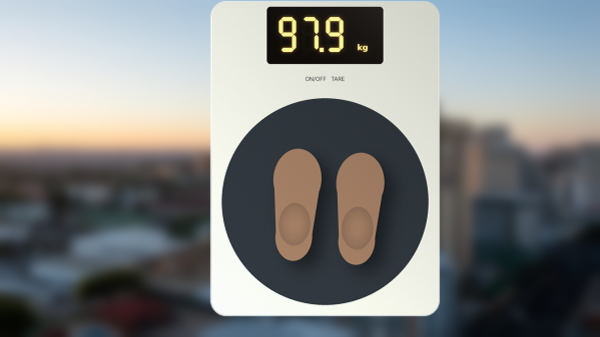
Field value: value=97.9 unit=kg
